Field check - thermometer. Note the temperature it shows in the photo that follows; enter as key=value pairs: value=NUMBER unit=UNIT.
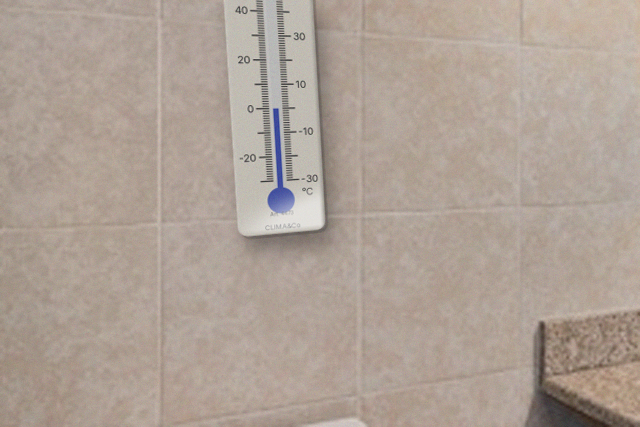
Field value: value=0 unit=°C
